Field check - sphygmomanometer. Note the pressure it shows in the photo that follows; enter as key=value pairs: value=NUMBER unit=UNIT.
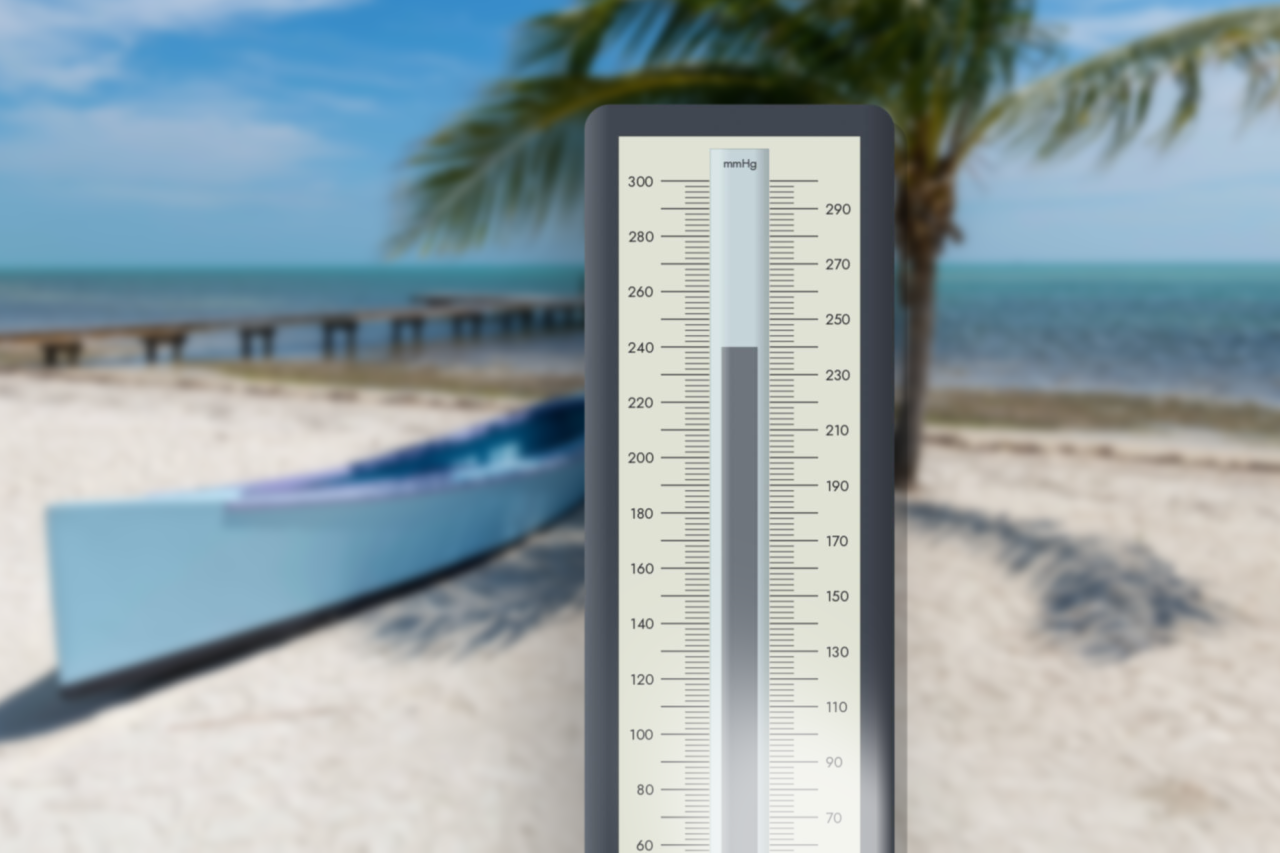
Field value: value=240 unit=mmHg
